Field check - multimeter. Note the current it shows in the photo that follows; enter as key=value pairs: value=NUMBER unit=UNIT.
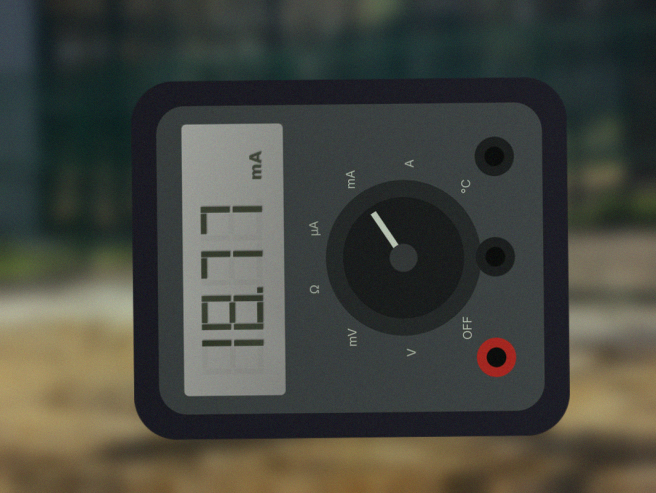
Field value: value=18.77 unit=mA
